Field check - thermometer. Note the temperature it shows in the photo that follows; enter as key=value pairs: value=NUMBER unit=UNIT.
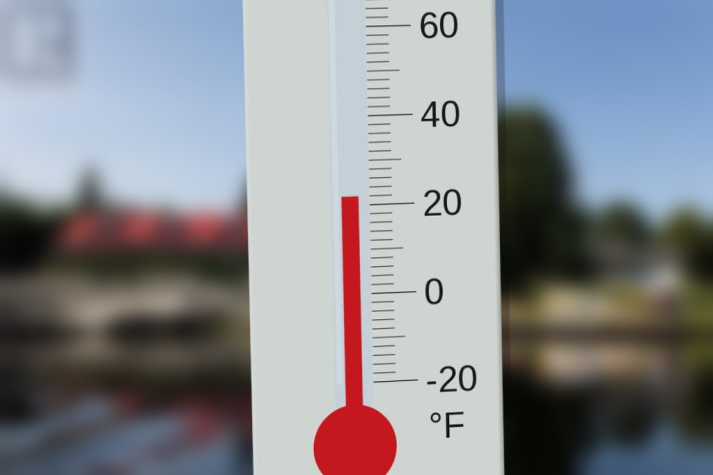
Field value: value=22 unit=°F
